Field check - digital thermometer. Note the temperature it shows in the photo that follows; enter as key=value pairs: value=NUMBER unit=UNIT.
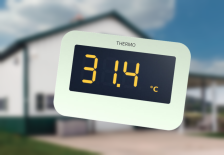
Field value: value=31.4 unit=°C
